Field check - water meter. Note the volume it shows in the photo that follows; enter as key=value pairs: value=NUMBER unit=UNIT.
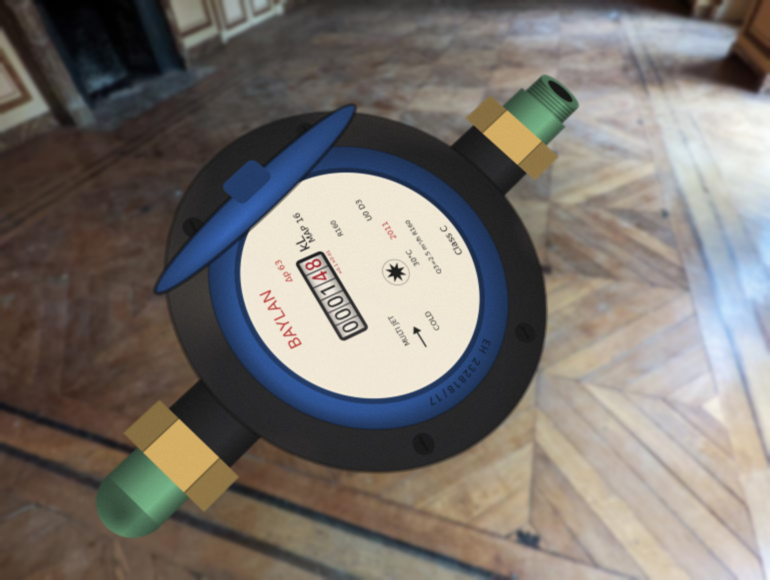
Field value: value=1.48 unit=kL
